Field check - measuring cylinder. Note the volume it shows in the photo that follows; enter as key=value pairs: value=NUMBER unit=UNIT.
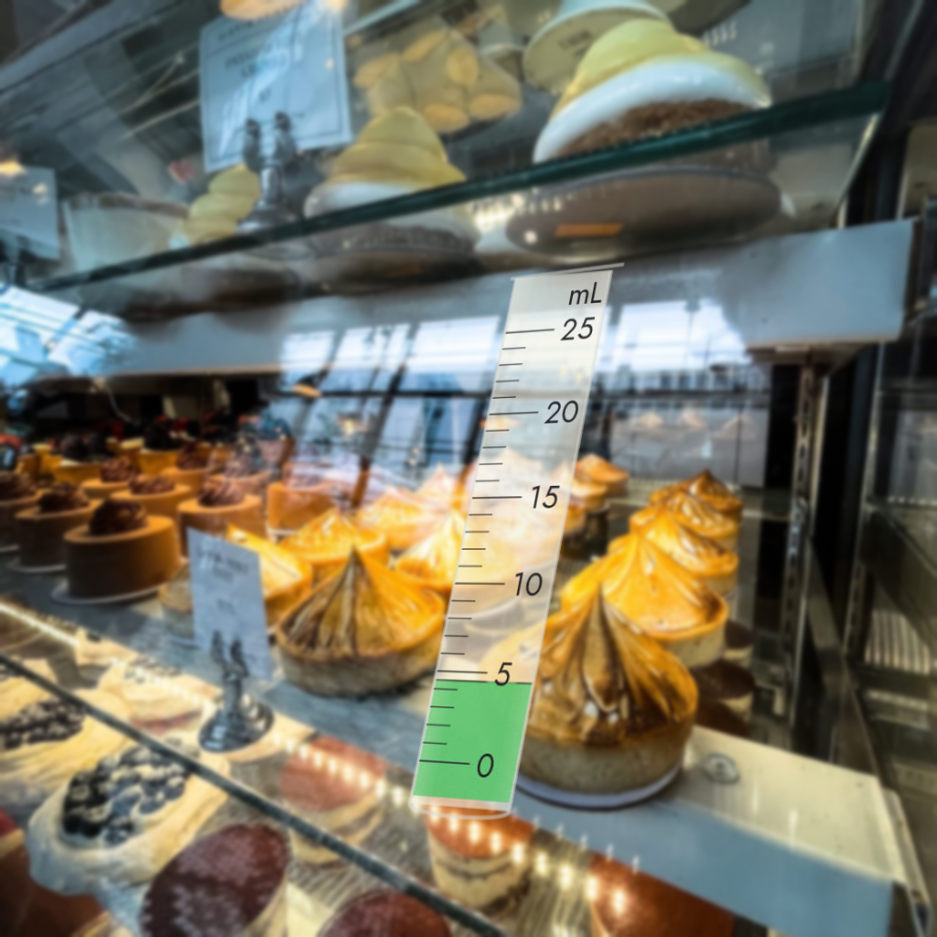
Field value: value=4.5 unit=mL
